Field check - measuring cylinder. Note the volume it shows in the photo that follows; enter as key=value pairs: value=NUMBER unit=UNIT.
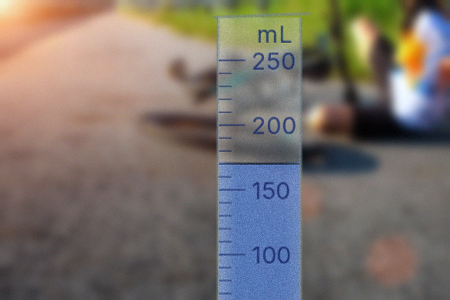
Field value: value=170 unit=mL
